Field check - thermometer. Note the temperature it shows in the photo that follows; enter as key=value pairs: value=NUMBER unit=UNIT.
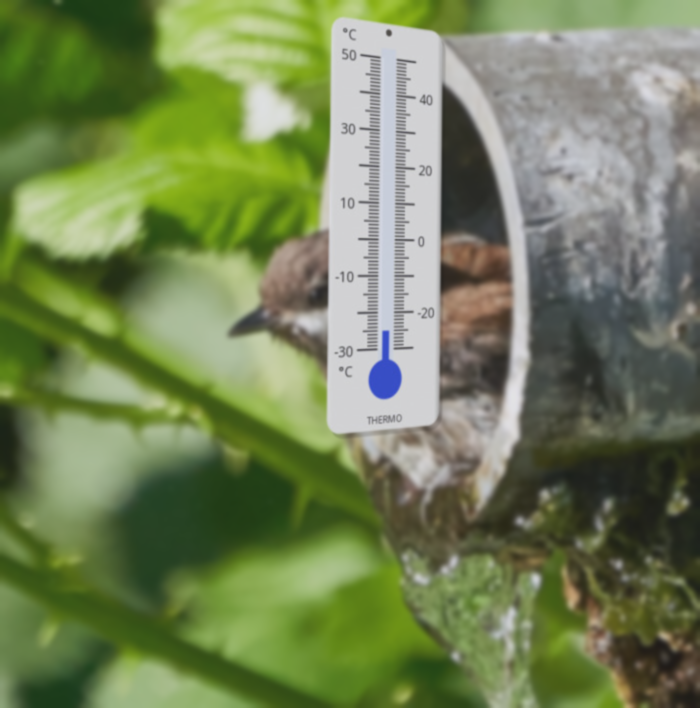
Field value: value=-25 unit=°C
